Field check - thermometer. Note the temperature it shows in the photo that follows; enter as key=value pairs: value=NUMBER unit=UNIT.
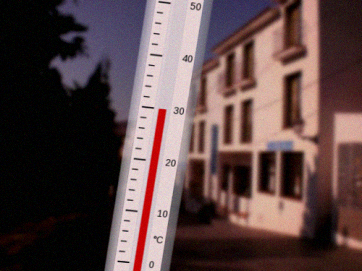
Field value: value=30 unit=°C
